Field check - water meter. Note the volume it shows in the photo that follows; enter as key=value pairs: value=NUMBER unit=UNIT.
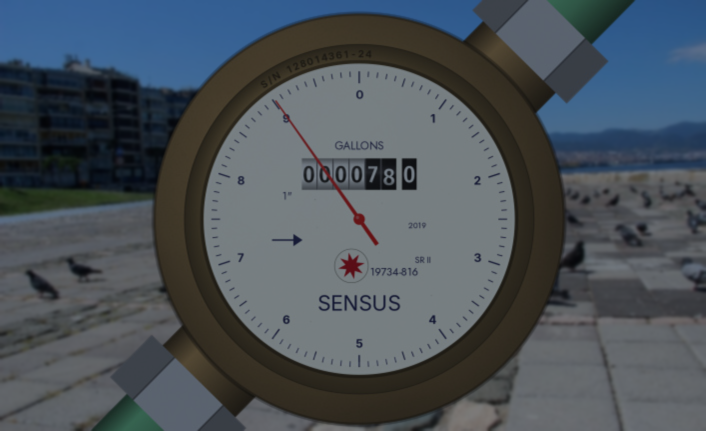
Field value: value=779.0 unit=gal
